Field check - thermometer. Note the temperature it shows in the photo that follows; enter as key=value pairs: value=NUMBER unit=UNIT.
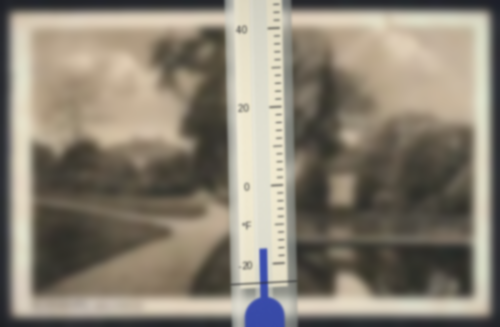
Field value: value=-16 unit=°F
